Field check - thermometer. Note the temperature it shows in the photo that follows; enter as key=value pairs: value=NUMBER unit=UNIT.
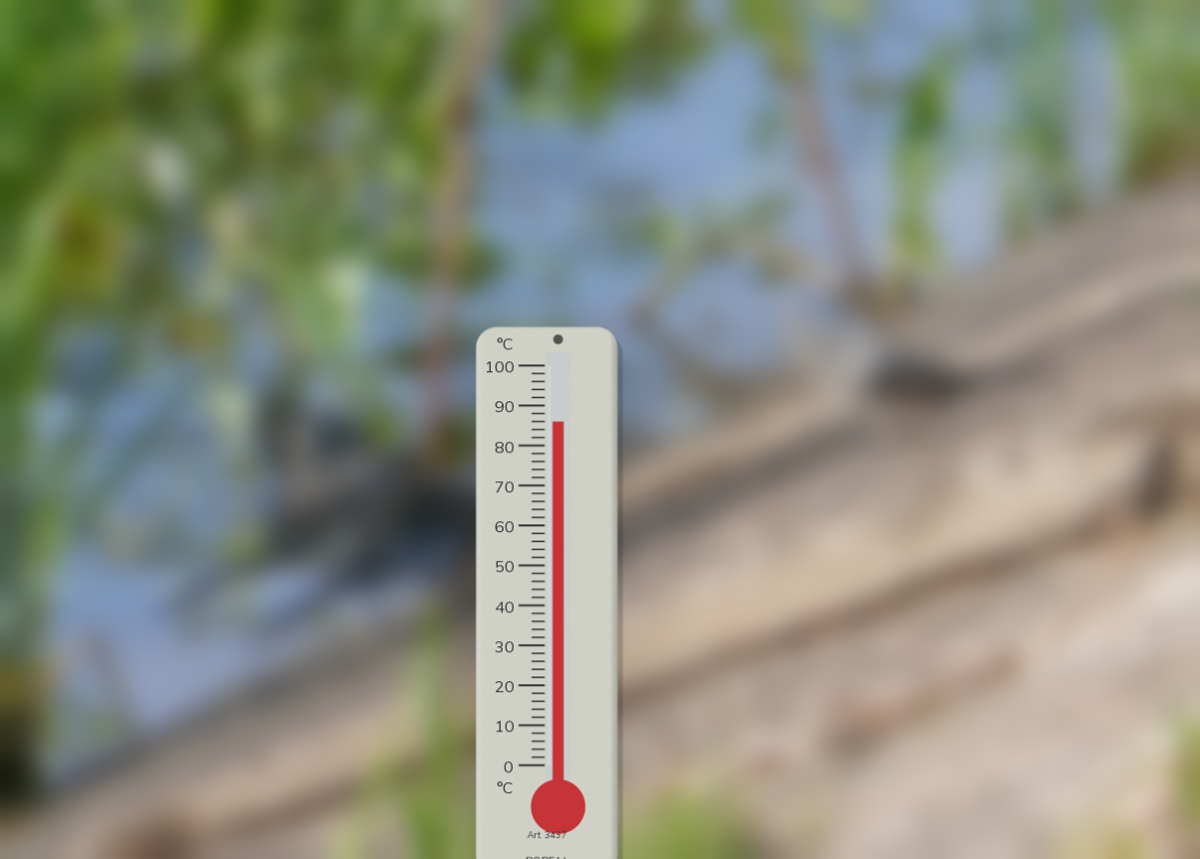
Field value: value=86 unit=°C
